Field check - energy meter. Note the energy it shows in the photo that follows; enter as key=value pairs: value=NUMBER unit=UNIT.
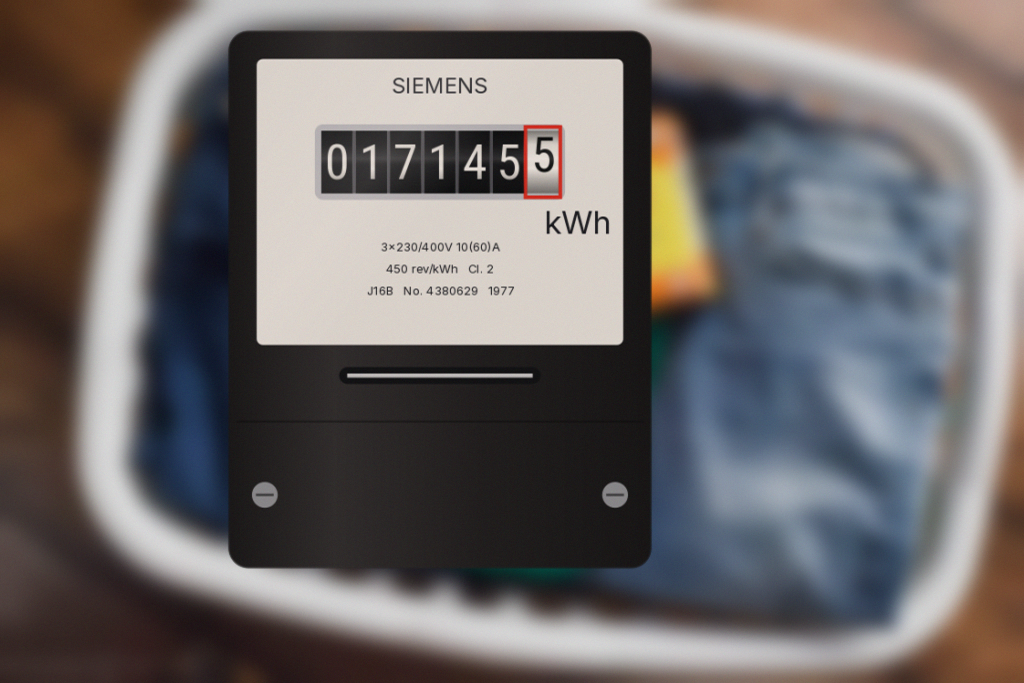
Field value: value=17145.5 unit=kWh
